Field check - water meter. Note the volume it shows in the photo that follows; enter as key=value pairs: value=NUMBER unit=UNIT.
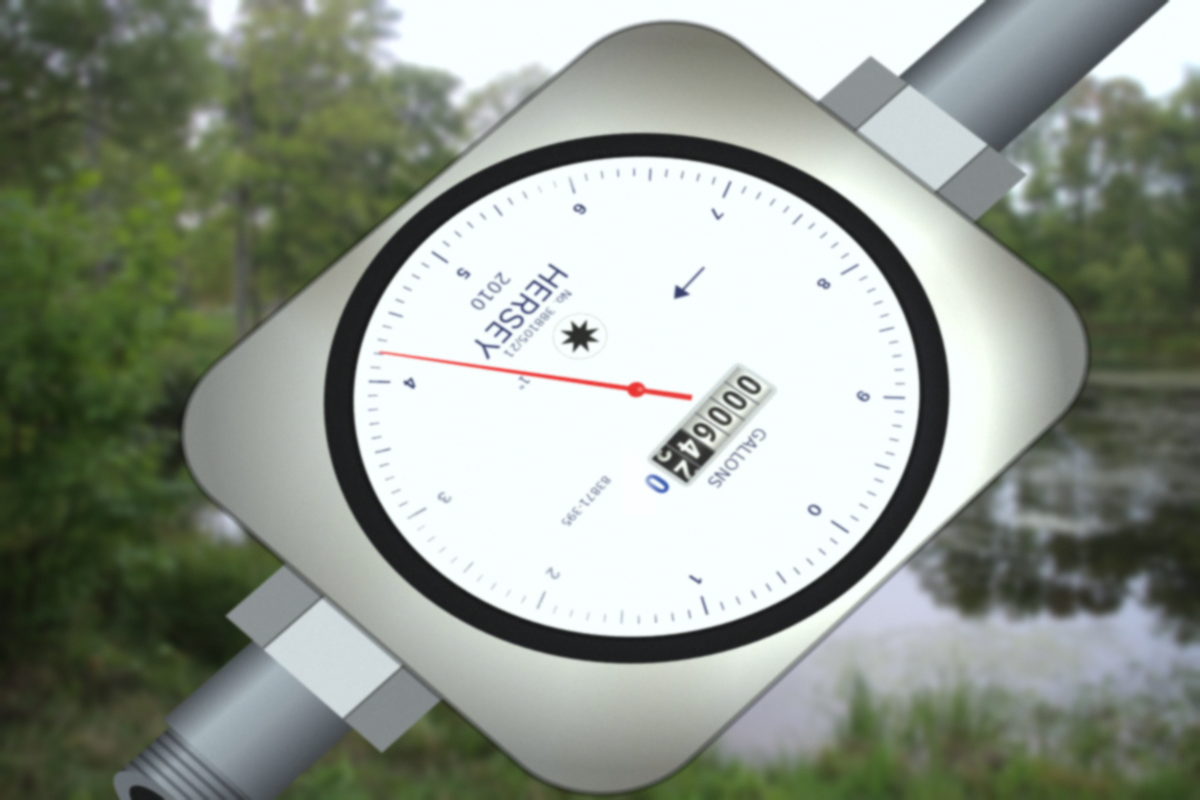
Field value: value=6424.2 unit=gal
